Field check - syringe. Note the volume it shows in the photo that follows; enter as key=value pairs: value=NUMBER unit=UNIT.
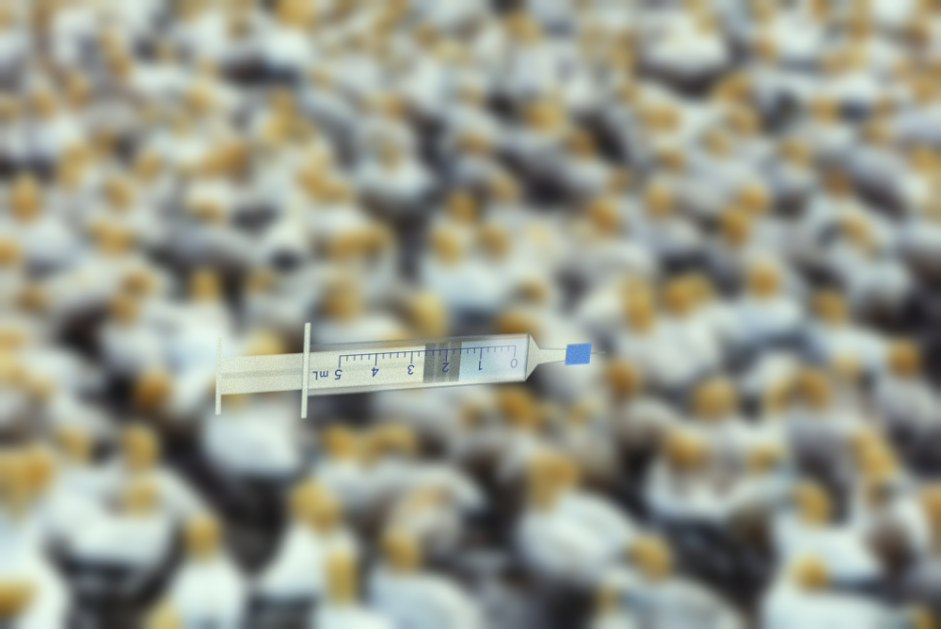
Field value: value=1.6 unit=mL
